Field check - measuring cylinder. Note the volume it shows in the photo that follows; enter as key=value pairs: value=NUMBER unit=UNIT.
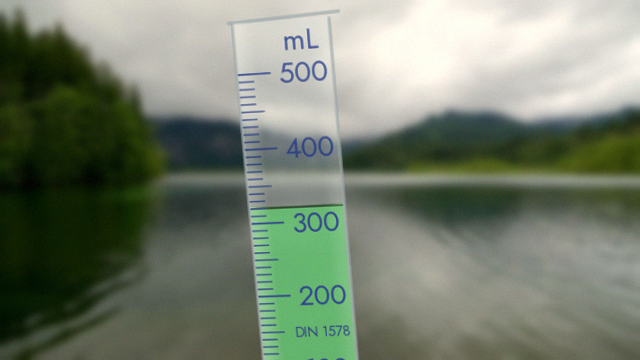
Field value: value=320 unit=mL
